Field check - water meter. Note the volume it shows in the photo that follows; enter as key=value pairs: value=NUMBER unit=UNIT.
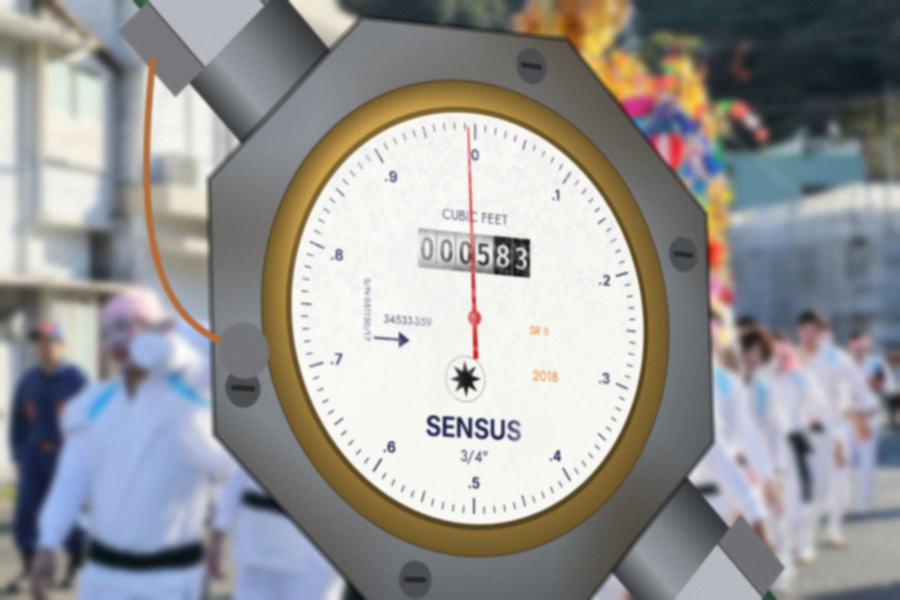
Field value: value=582.99 unit=ft³
